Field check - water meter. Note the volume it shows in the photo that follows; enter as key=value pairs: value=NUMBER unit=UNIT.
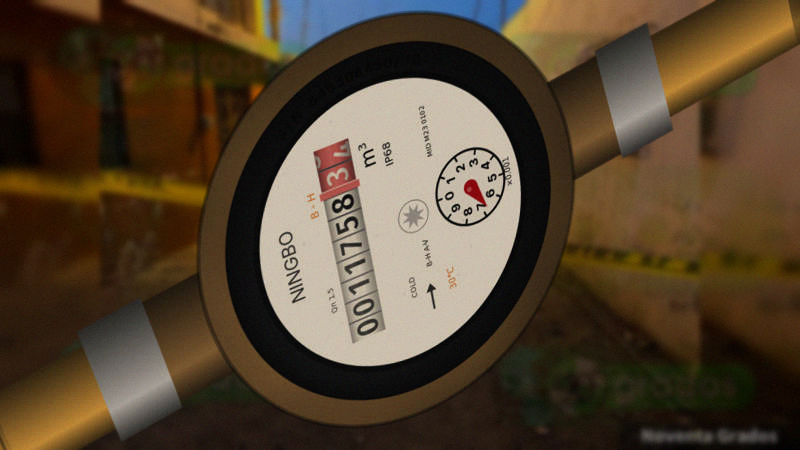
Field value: value=11758.336 unit=m³
